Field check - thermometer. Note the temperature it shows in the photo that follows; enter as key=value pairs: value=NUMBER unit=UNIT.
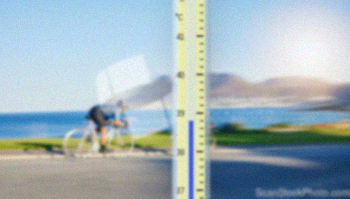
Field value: value=38.8 unit=°C
